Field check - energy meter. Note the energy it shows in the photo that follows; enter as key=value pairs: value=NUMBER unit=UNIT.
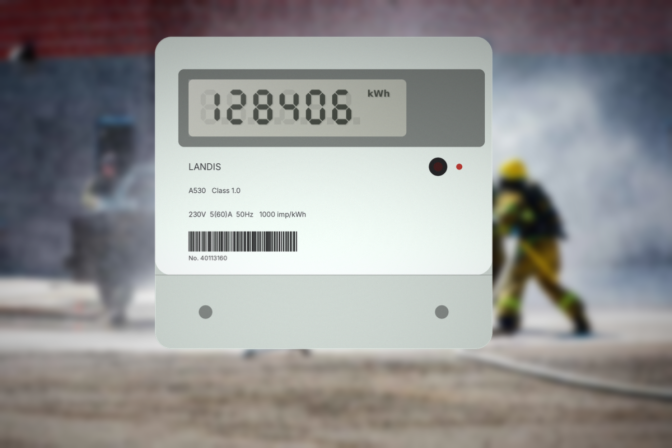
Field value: value=128406 unit=kWh
